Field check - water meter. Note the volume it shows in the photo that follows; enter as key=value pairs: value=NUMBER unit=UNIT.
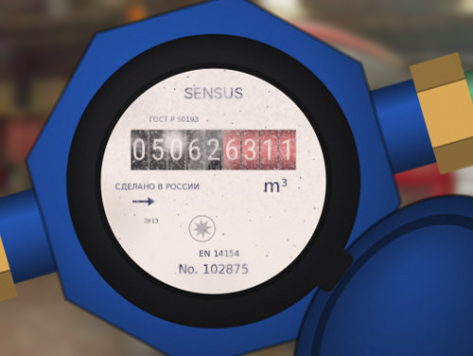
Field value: value=5062.6311 unit=m³
